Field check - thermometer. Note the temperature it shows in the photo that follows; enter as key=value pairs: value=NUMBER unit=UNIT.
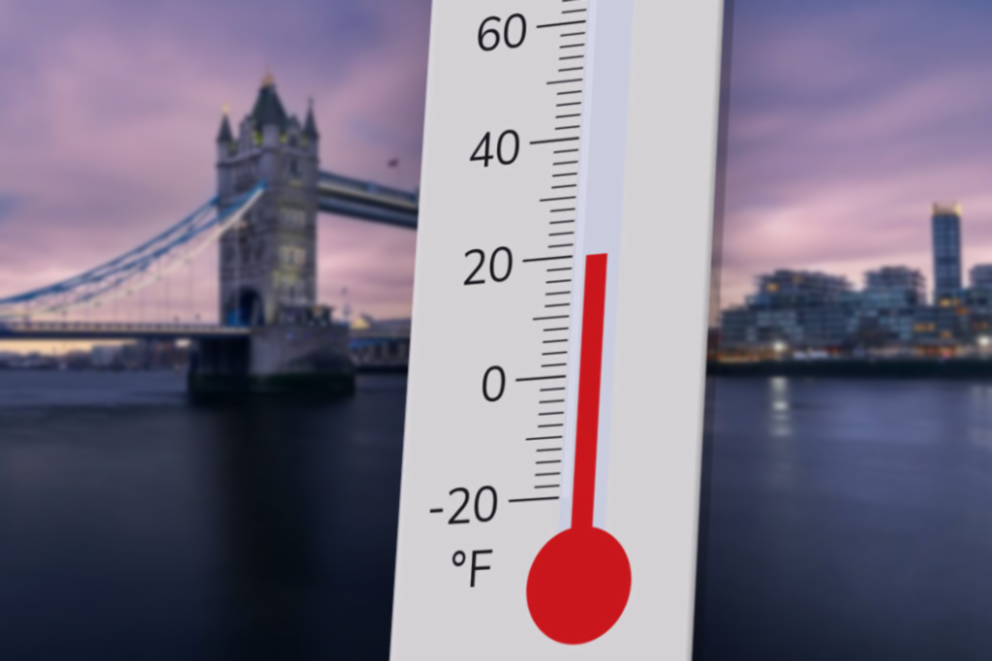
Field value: value=20 unit=°F
